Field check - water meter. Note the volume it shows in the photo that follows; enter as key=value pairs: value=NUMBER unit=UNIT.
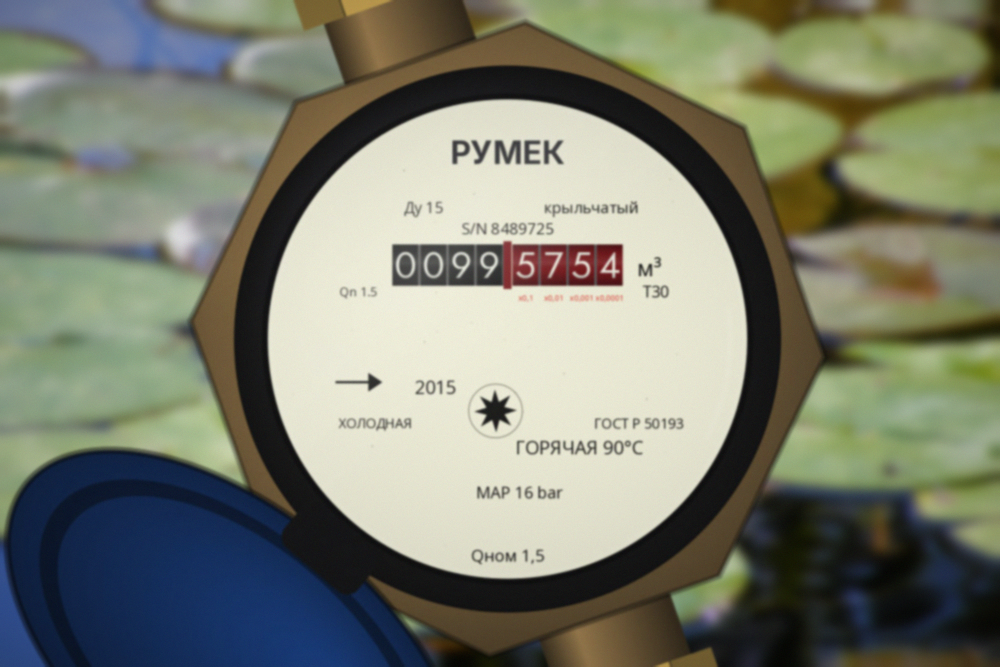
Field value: value=99.5754 unit=m³
